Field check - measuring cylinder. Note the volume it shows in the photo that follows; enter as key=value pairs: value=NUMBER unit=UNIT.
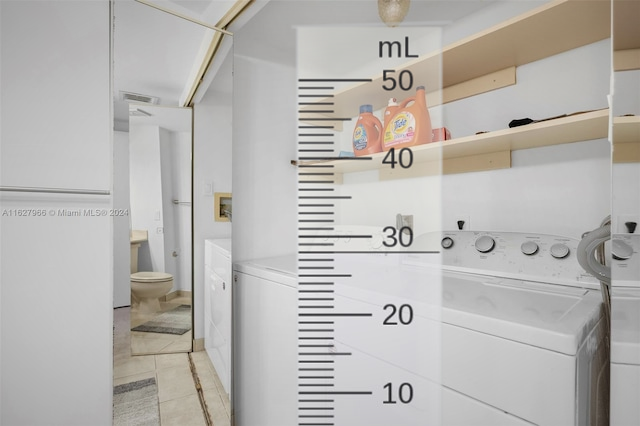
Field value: value=28 unit=mL
